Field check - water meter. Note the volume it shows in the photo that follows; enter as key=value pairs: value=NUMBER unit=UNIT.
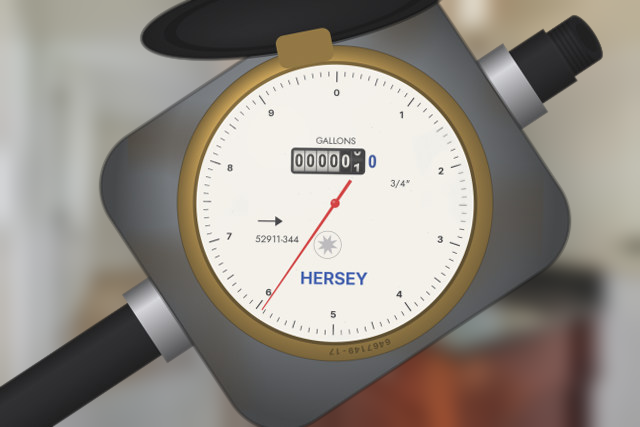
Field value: value=5.9 unit=gal
